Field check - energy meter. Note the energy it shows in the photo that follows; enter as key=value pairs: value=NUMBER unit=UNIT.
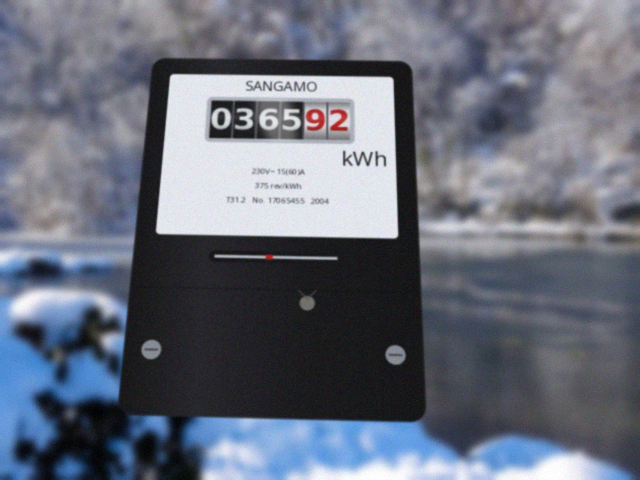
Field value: value=365.92 unit=kWh
